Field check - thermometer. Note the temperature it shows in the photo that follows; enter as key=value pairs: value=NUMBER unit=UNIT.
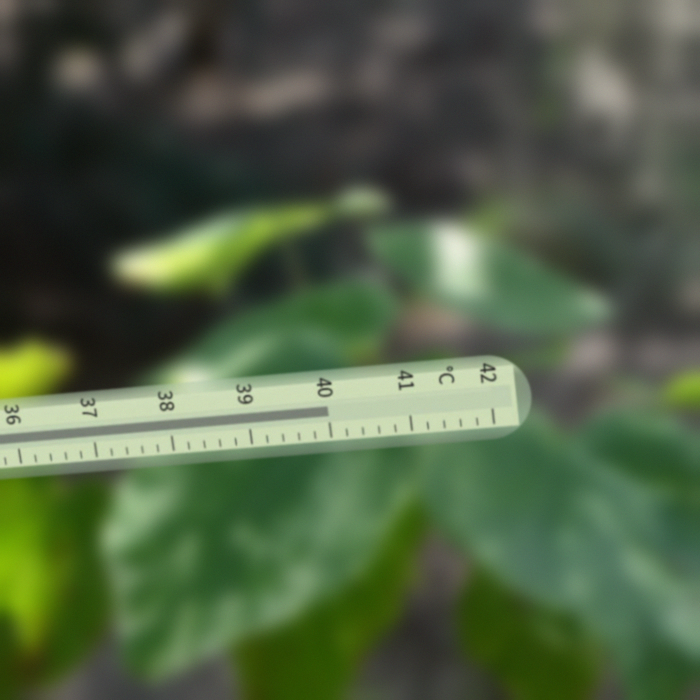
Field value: value=40 unit=°C
